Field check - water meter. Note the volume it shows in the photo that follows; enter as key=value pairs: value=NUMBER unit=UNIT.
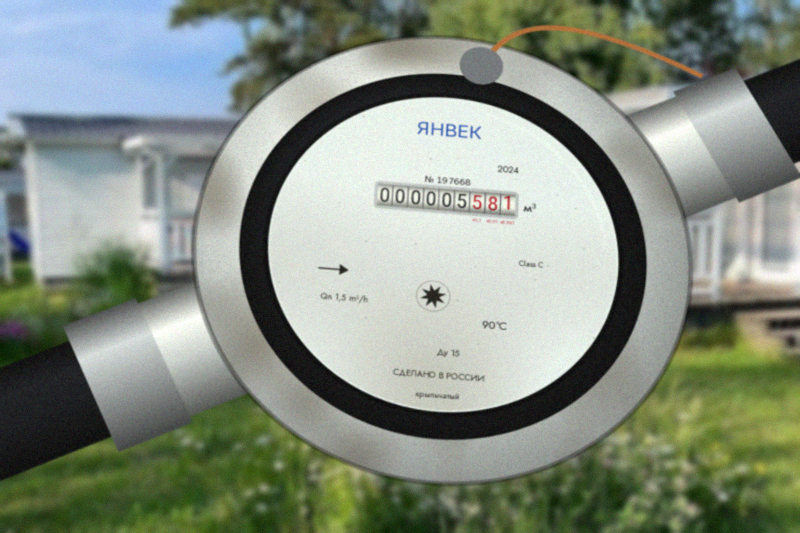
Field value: value=5.581 unit=m³
